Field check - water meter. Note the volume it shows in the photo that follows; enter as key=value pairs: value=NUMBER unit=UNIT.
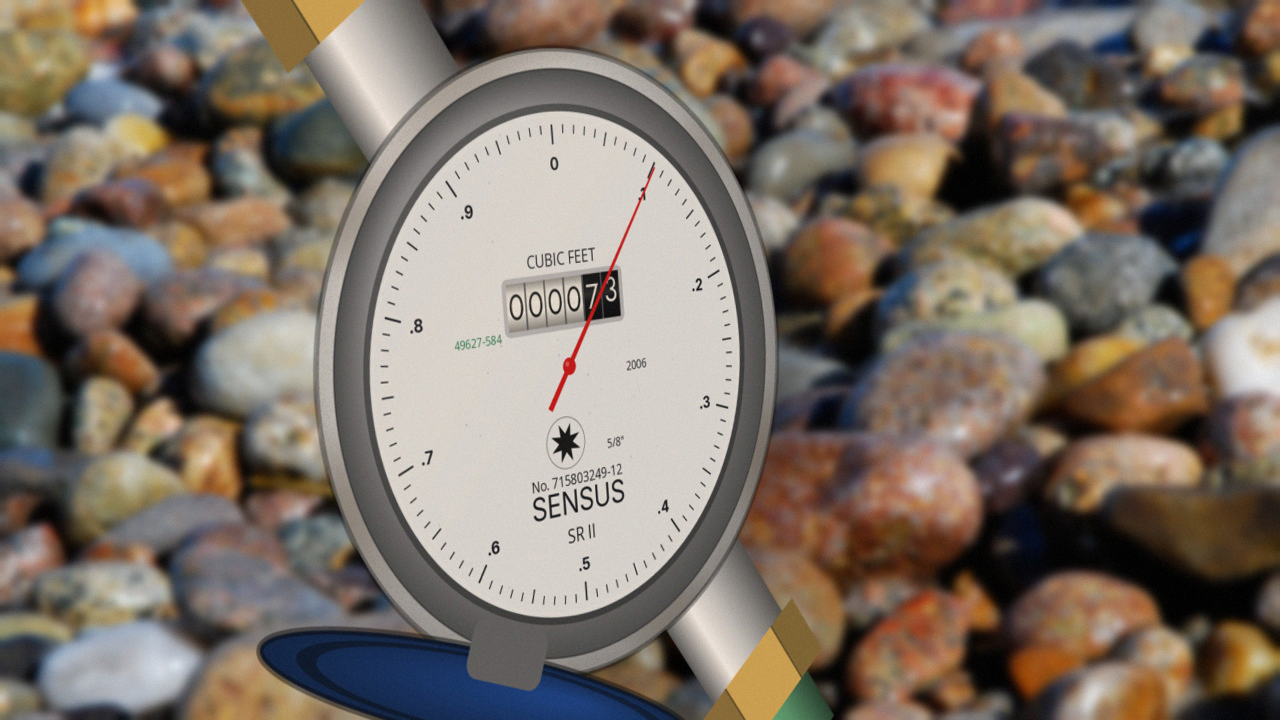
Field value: value=73.10 unit=ft³
